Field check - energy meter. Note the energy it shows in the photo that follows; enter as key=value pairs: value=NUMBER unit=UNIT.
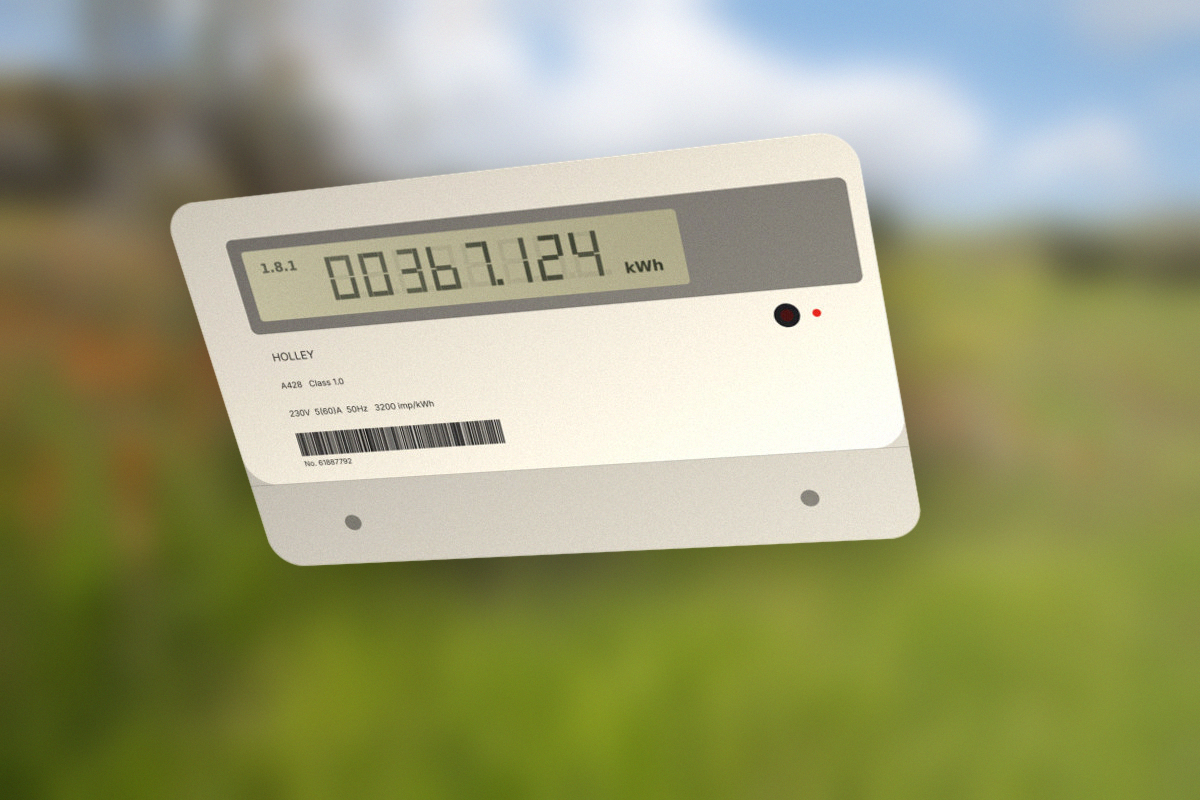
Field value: value=367.124 unit=kWh
